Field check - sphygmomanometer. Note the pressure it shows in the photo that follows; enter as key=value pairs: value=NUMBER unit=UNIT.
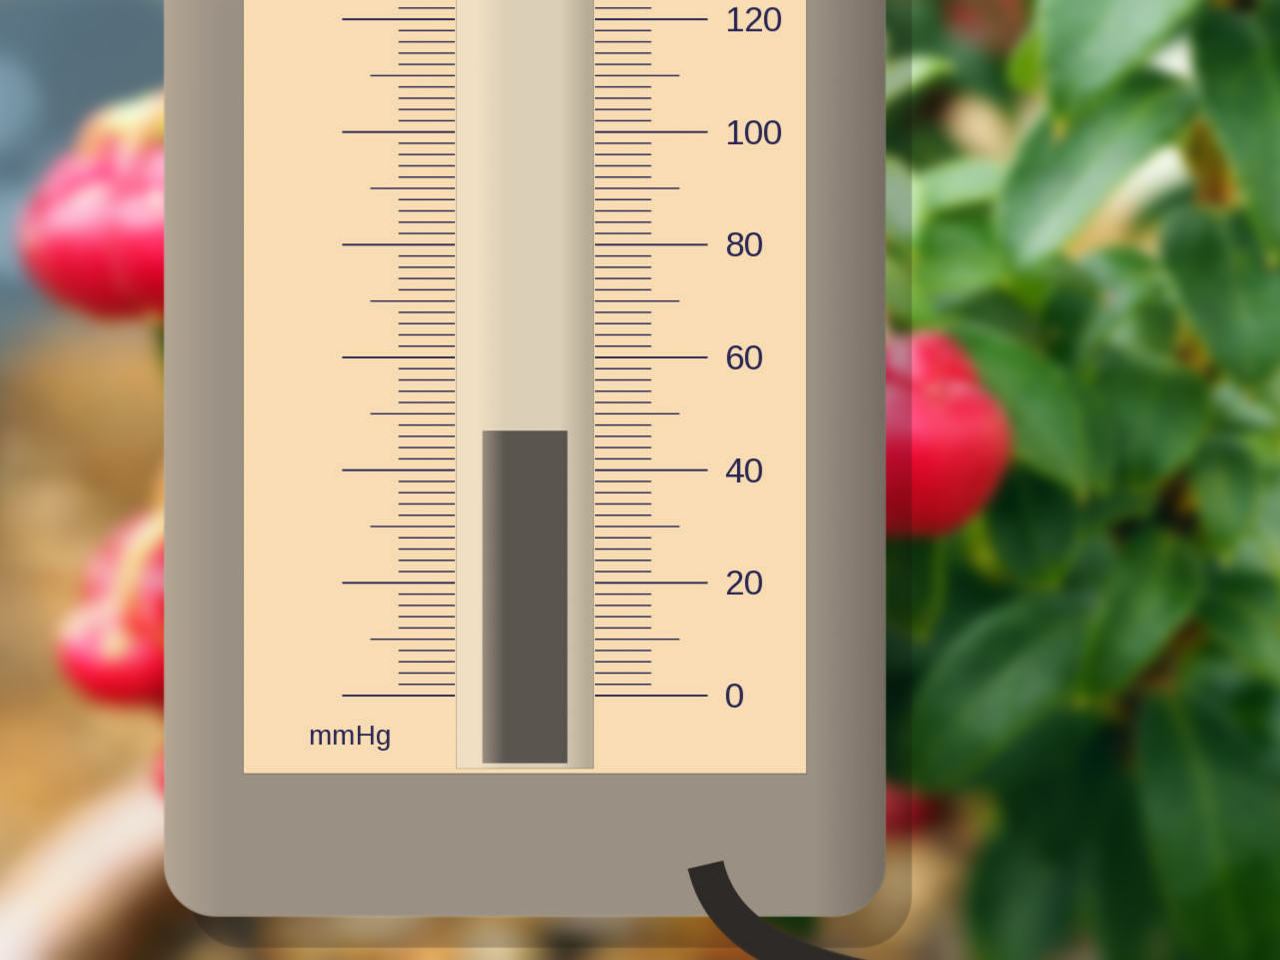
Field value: value=47 unit=mmHg
